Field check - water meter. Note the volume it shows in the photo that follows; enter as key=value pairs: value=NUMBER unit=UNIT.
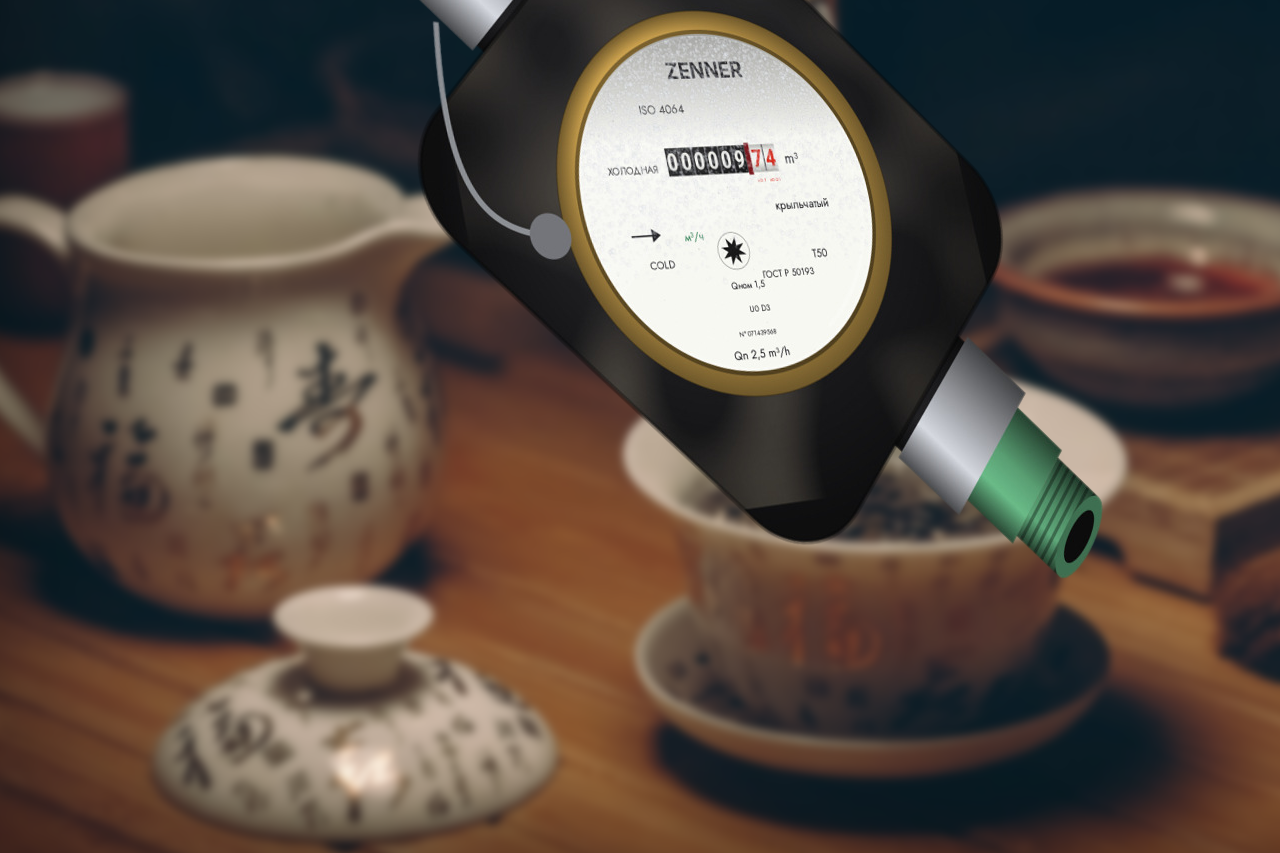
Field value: value=9.74 unit=m³
